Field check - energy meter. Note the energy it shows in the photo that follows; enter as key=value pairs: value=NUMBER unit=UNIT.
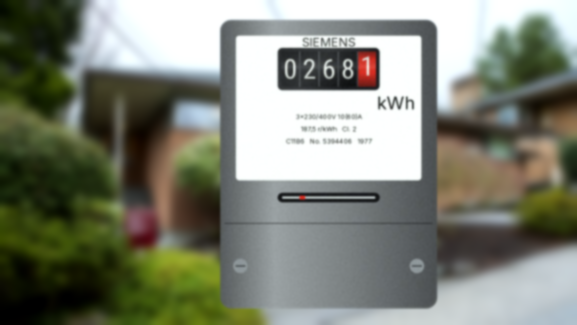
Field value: value=268.1 unit=kWh
